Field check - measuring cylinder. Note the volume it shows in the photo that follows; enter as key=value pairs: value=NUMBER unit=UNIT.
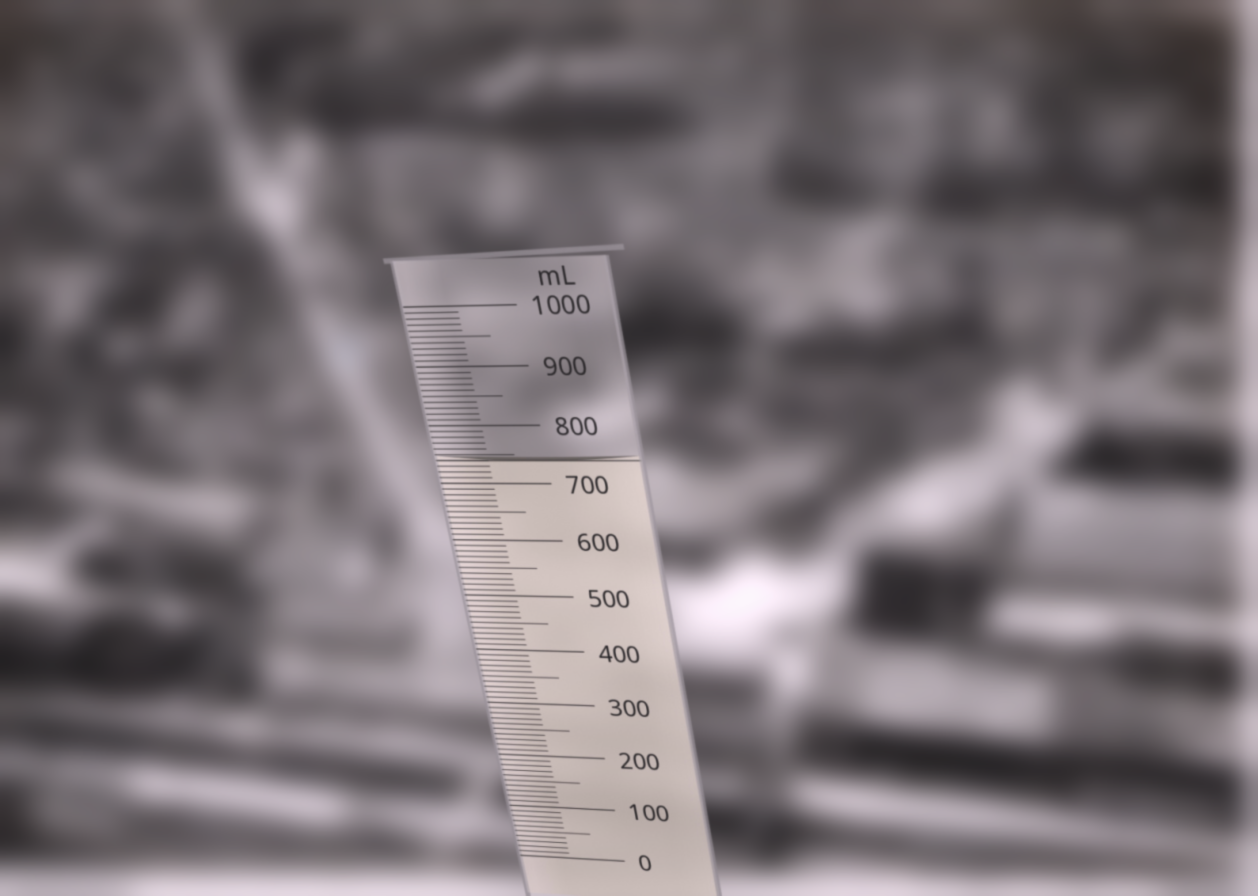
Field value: value=740 unit=mL
